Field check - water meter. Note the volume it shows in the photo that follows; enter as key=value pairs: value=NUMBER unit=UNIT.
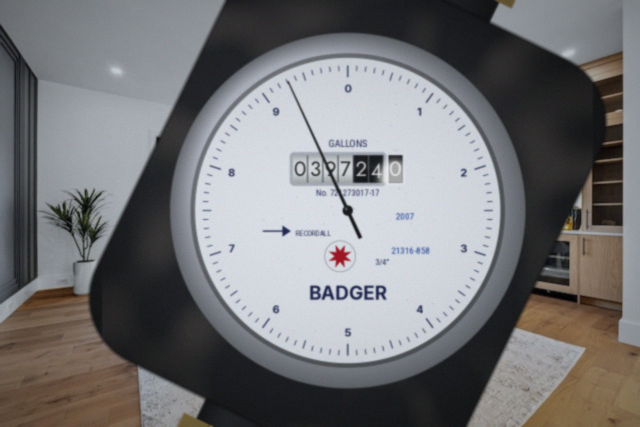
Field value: value=397239.3 unit=gal
